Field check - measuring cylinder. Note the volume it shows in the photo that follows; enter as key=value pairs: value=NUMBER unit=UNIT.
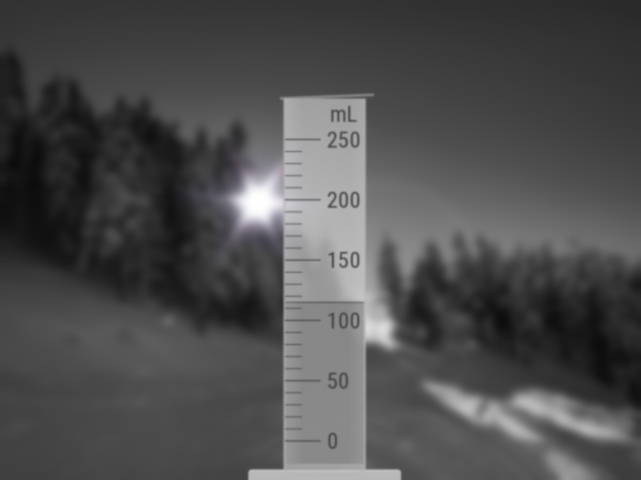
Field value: value=115 unit=mL
